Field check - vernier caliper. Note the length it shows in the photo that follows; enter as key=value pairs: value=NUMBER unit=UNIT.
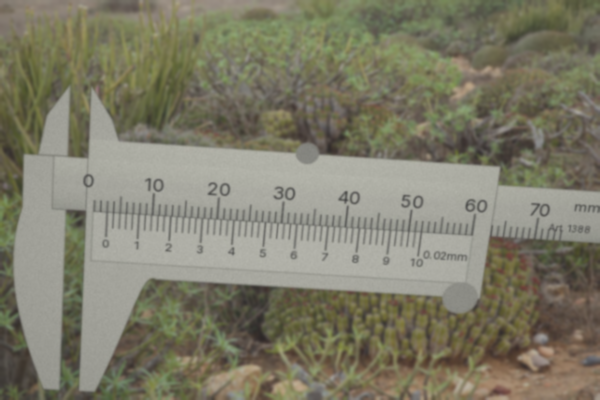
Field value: value=3.0 unit=mm
